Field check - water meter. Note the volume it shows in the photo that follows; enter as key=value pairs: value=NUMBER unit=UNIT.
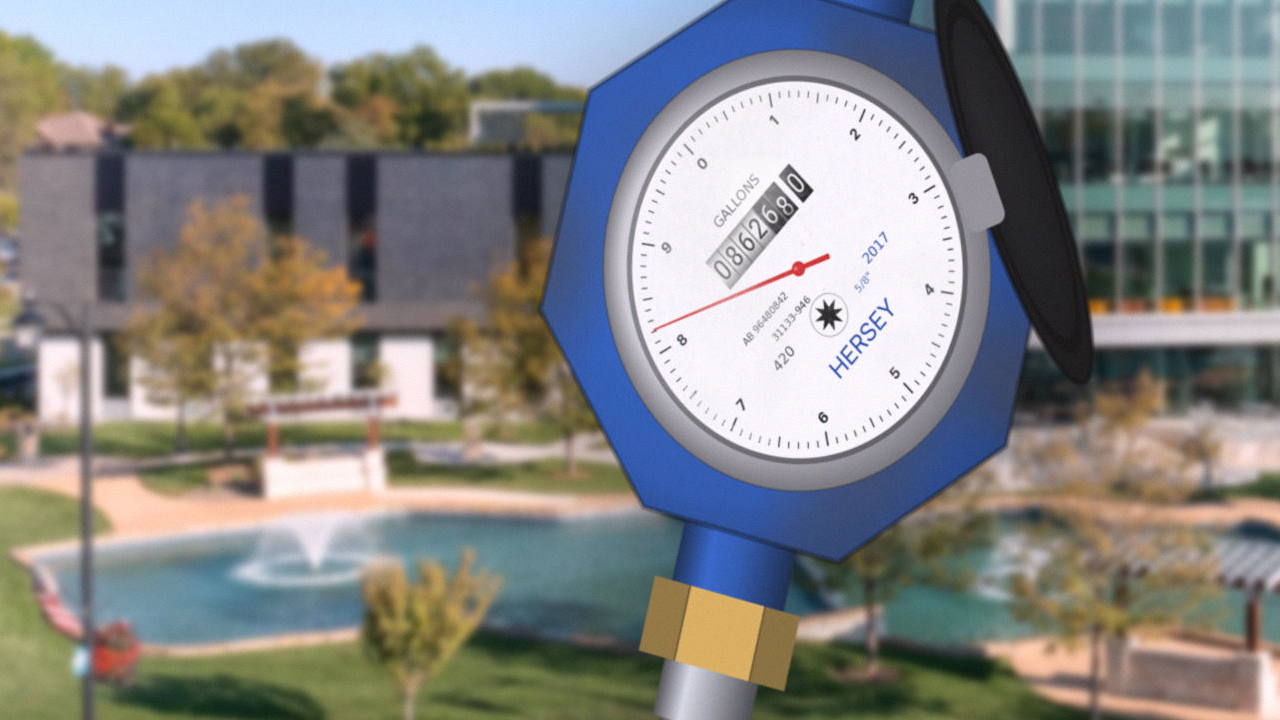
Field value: value=862678.2 unit=gal
